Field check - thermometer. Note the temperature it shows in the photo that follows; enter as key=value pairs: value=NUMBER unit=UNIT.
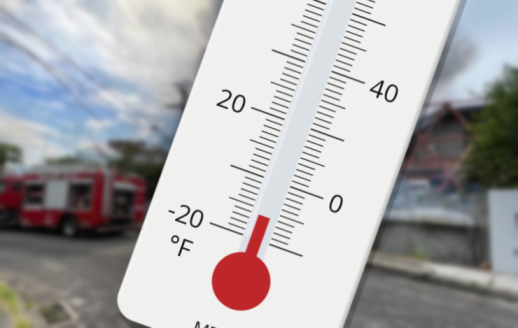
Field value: value=-12 unit=°F
